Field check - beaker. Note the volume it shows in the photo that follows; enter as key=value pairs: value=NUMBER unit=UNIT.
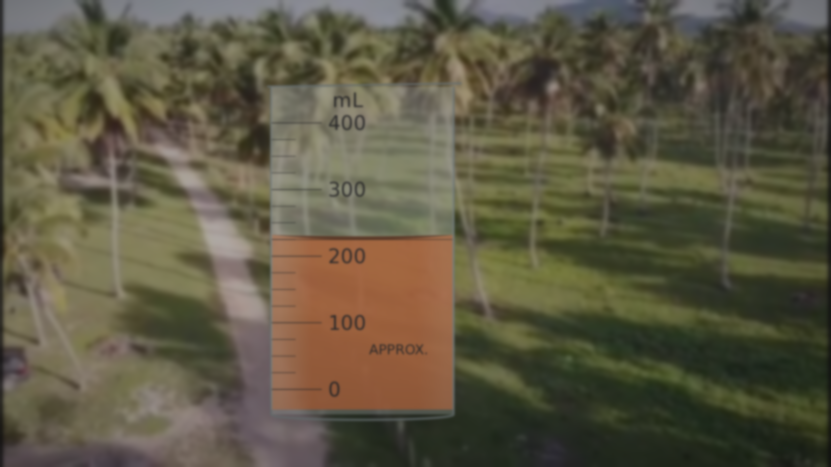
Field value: value=225 unit=mL
